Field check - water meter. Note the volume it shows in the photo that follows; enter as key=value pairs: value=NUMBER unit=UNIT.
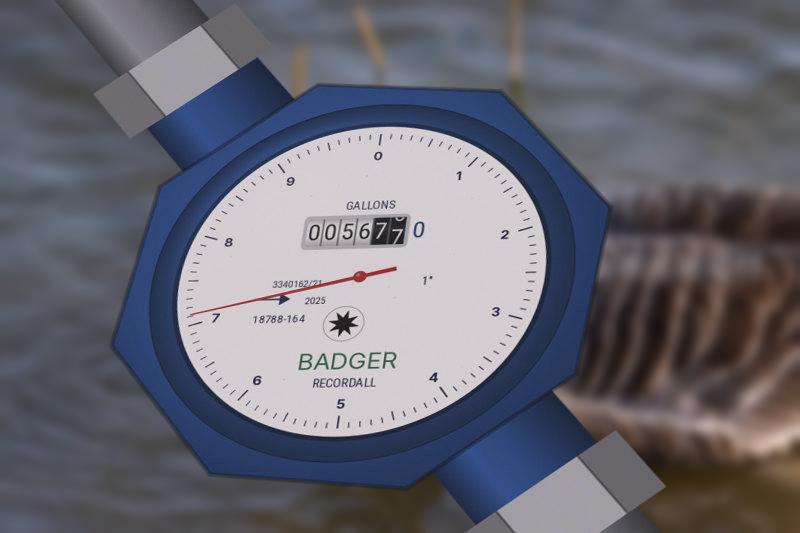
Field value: value=56767.1 unit=gal
